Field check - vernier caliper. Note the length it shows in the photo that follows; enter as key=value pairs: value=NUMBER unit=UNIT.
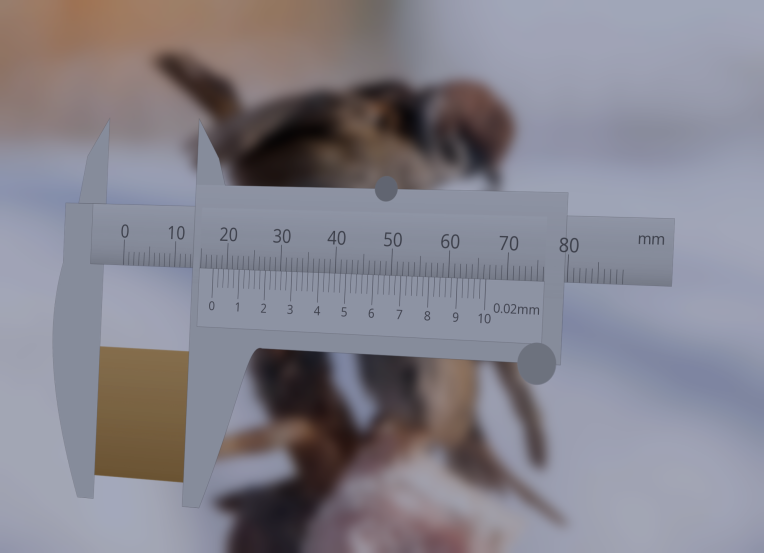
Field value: value=17.4 unit=mm
